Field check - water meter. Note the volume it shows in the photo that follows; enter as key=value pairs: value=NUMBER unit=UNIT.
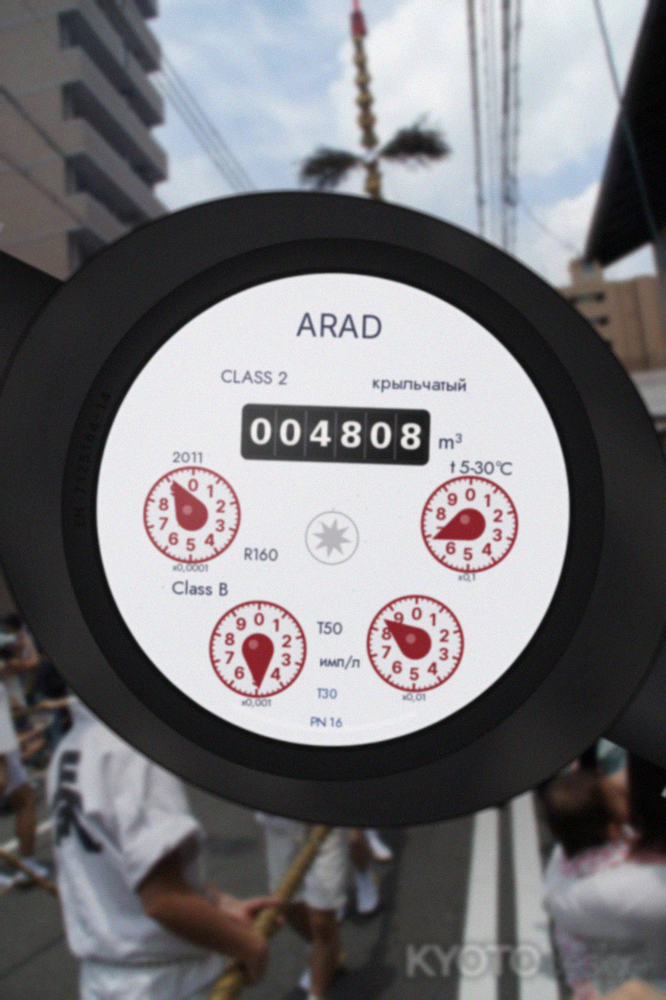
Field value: value=4808.6849 unit=m³
